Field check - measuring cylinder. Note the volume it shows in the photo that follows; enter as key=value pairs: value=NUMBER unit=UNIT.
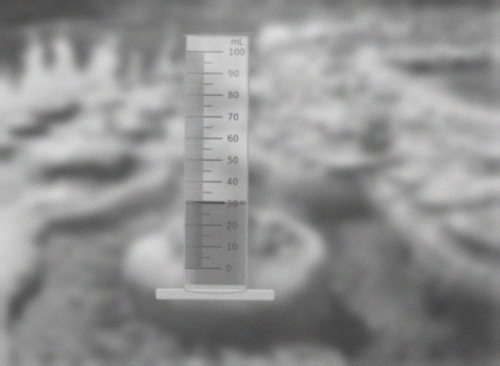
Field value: value=30 unit=mL
